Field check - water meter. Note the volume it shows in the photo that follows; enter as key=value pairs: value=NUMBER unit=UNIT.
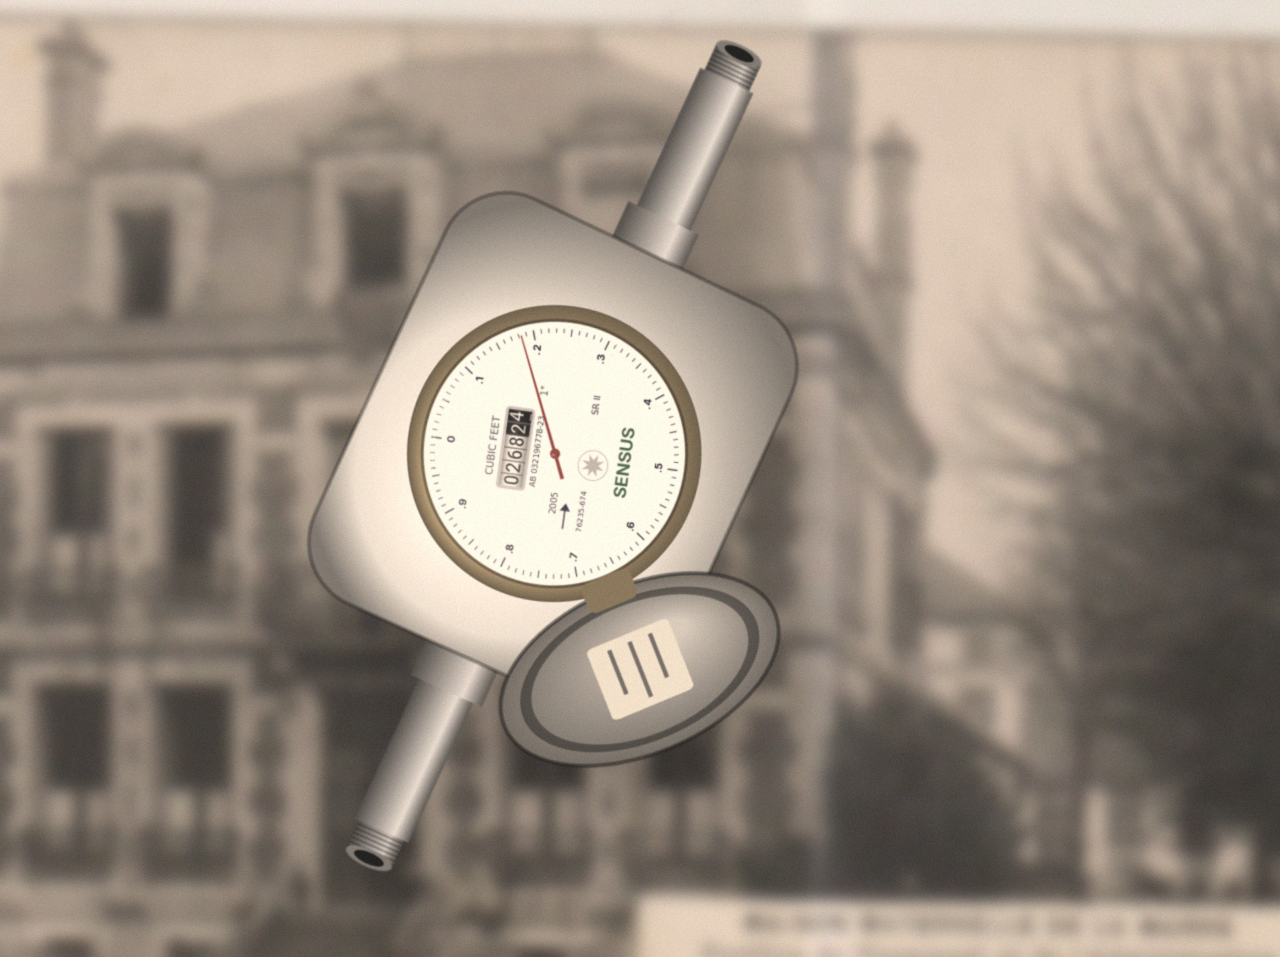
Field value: value=26824.18 unit=ft³
